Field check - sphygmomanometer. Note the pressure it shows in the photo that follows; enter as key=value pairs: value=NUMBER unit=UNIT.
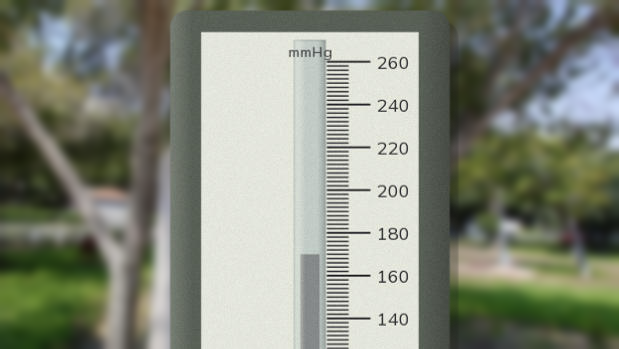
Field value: value=170 unit=mmHg
